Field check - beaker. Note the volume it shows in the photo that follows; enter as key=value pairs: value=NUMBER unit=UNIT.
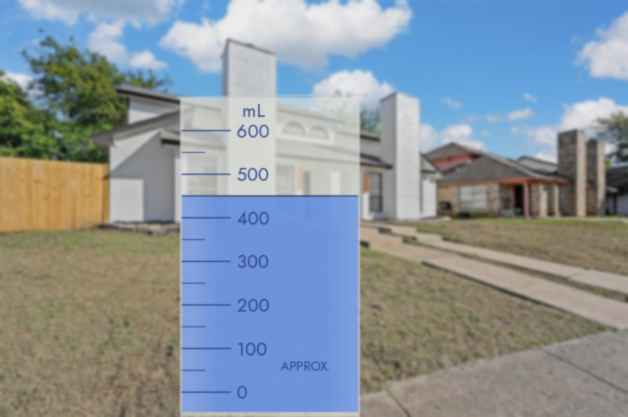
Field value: value=450 unit=mL
